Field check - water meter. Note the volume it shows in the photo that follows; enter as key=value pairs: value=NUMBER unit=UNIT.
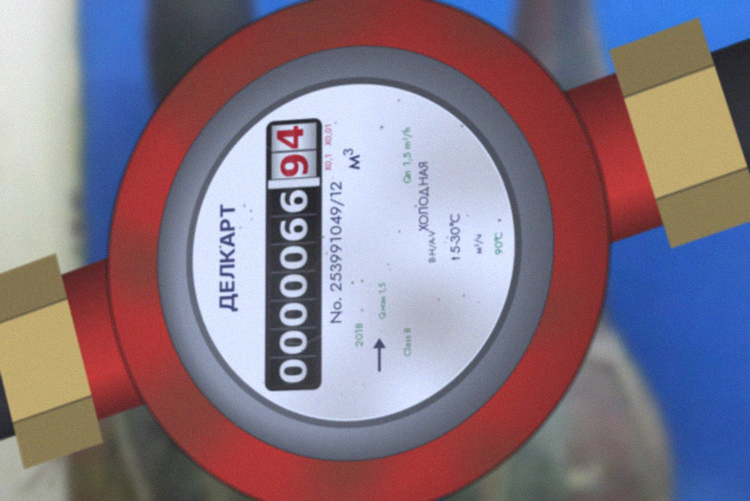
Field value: value=66.94 unit=m³
